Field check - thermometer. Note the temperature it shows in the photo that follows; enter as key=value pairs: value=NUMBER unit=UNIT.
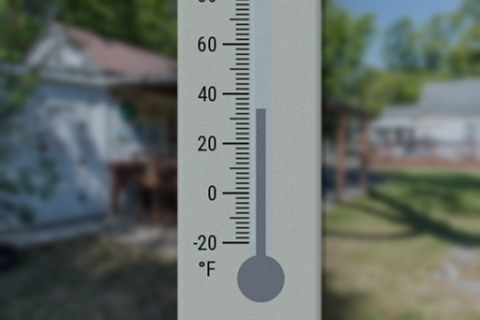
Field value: value=34 unit=°F
